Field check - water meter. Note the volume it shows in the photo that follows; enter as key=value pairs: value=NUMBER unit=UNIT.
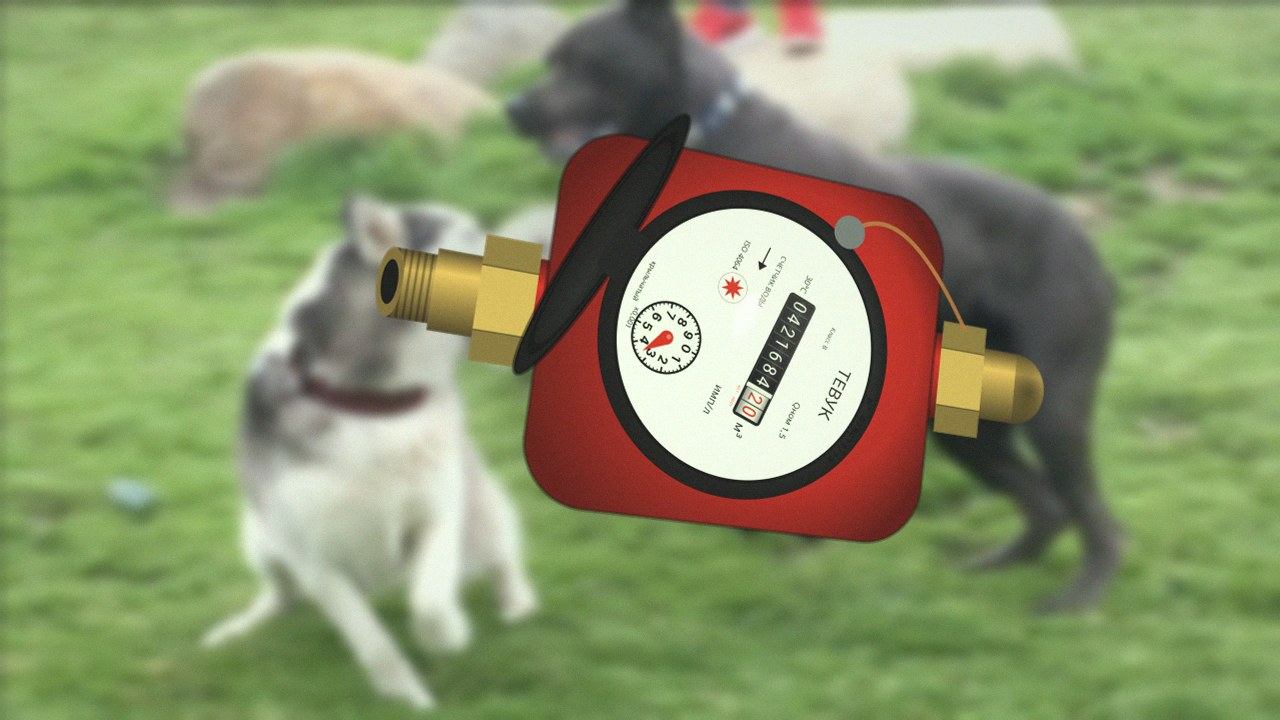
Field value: value=421684.203 unit=m³
